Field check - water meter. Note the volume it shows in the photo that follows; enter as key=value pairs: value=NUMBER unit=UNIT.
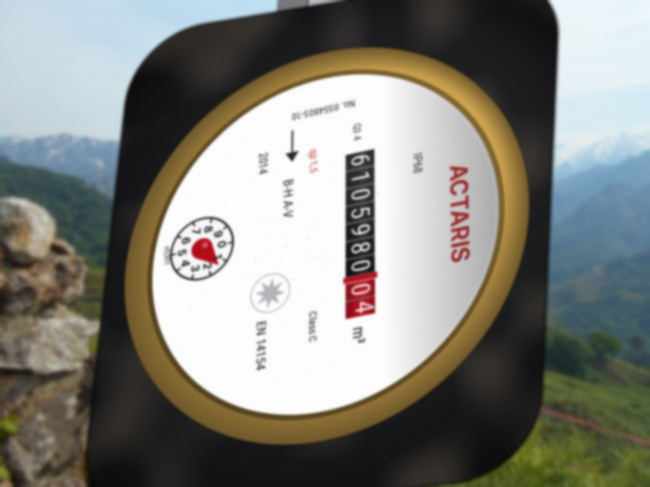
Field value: value=6105980.041 unit=m³
